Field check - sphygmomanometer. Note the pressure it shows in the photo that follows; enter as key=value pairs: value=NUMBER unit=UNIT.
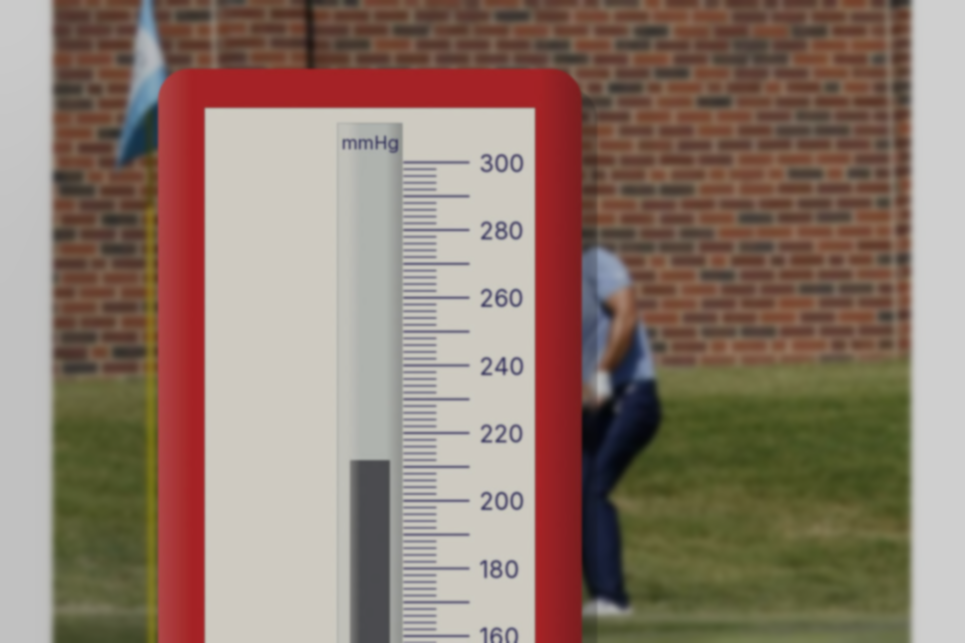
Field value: value=212 unit=mmHg
